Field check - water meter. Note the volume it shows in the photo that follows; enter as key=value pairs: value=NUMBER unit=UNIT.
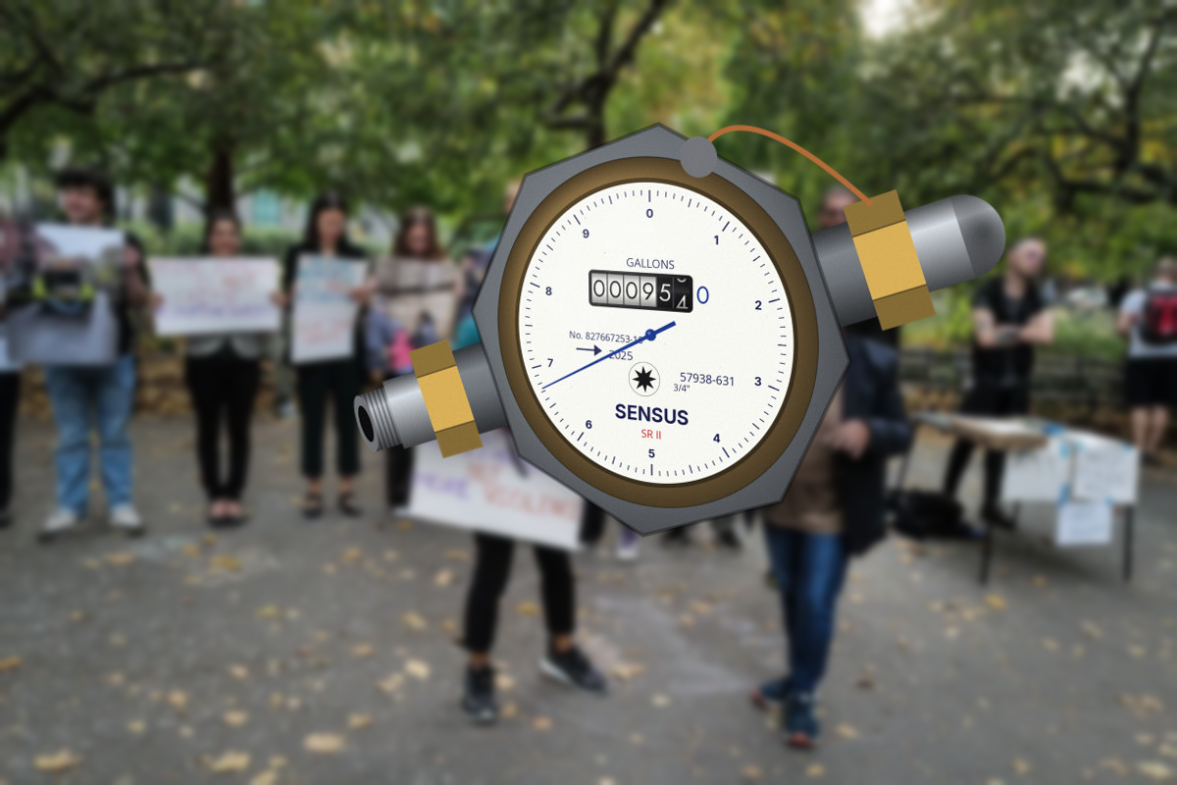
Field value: value=9536.7 unit=gal
